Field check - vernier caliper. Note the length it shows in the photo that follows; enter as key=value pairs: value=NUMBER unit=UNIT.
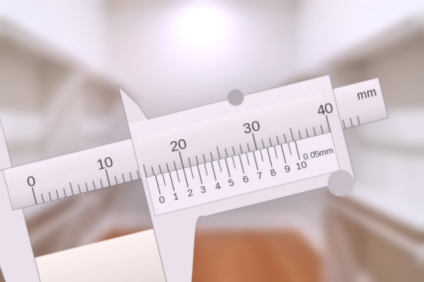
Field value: value=16.2 unit=mm
